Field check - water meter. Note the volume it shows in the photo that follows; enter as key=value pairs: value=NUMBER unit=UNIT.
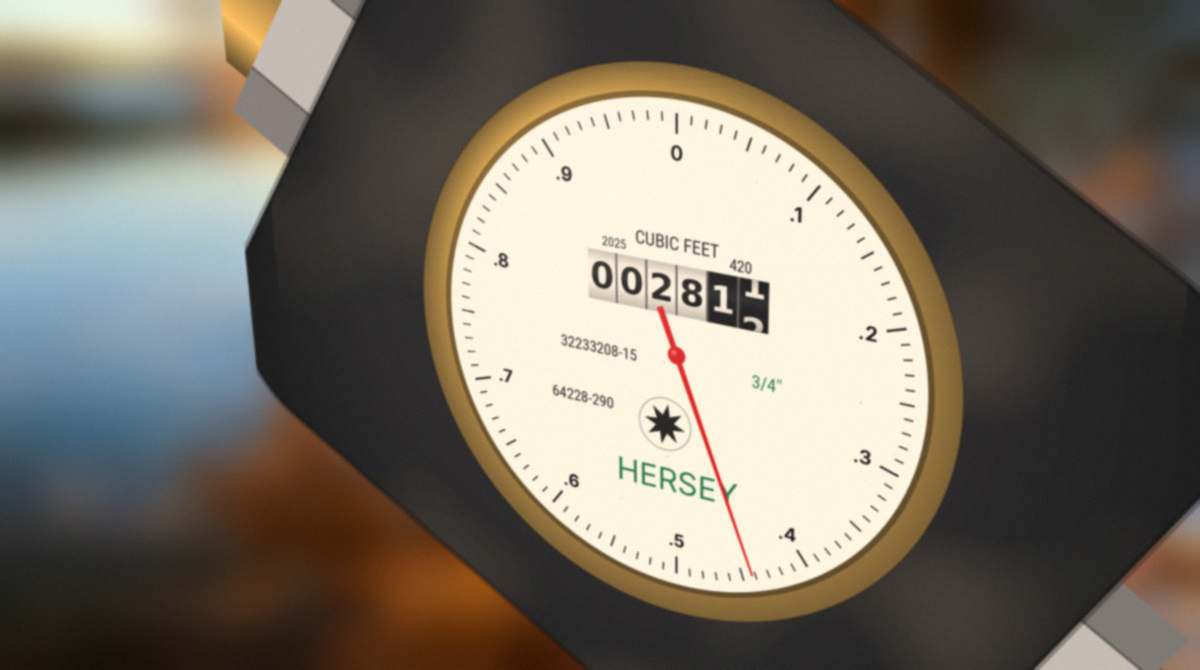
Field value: value=2811.44 unit=ft³
